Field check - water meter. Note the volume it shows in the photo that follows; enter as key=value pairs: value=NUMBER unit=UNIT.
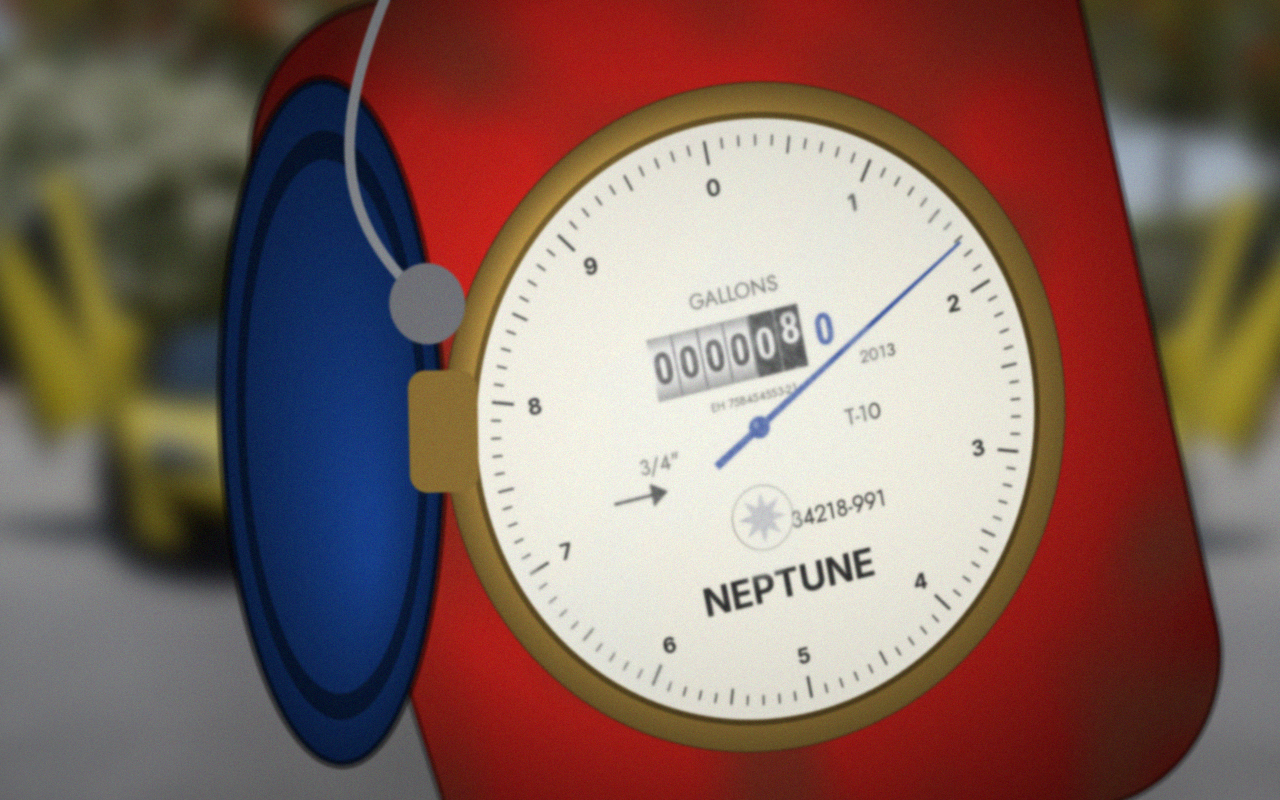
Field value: value=81.7 unit=gal
